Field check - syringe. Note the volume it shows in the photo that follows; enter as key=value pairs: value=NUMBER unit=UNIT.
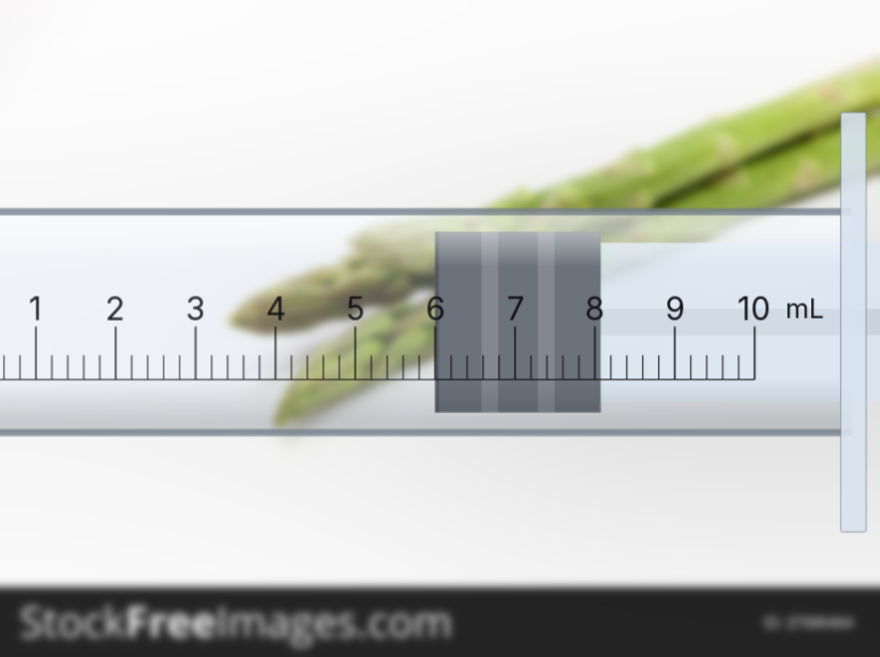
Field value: value=6 unit=mL
